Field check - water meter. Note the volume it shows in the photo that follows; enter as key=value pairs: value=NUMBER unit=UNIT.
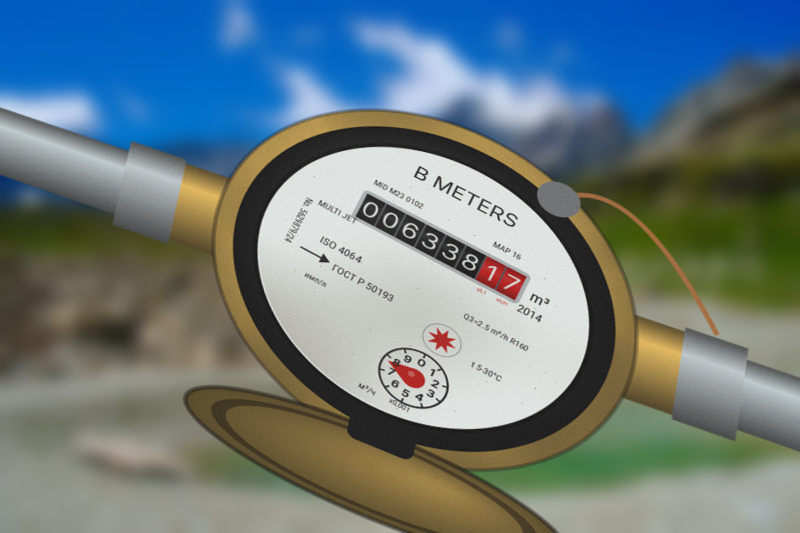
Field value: value=6338.177 unit=m³
